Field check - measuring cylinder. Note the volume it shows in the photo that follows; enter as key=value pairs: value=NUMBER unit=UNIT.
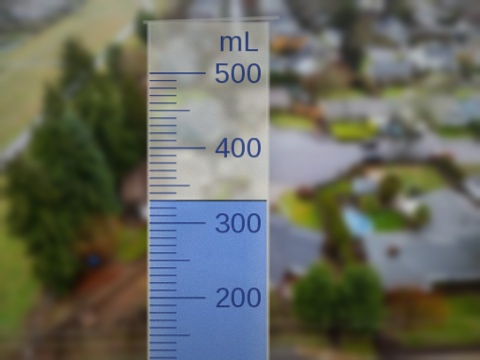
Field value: value=330 unit=mL
